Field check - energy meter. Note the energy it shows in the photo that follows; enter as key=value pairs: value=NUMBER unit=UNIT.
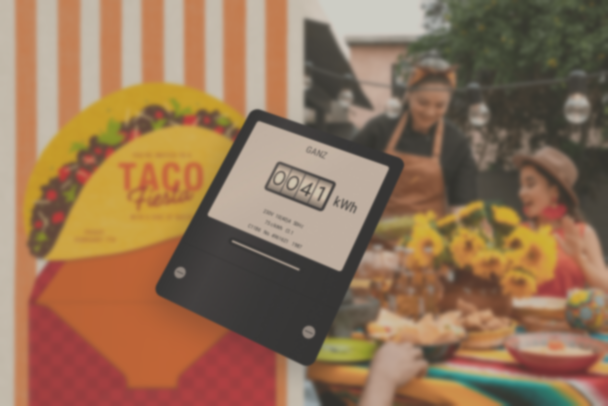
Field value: value=41 unit=kWh
